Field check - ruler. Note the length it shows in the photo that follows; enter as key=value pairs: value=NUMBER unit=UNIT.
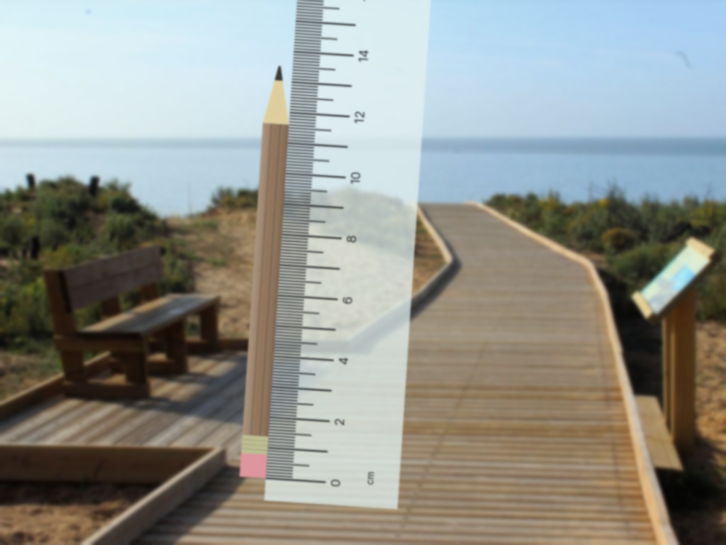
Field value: value=13.5 unit=cm
